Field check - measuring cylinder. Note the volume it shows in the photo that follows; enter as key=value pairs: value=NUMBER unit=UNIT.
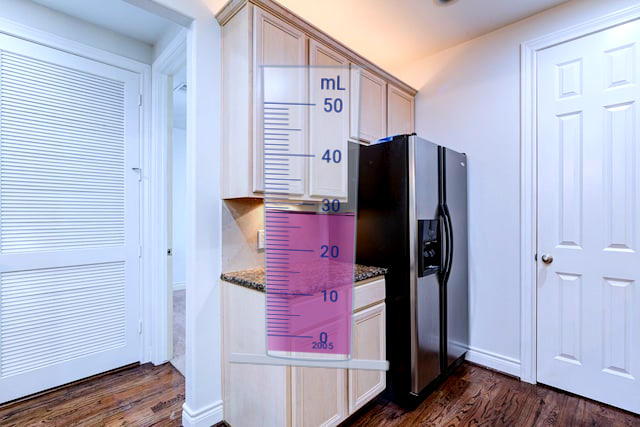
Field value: value=28 unit=mL
